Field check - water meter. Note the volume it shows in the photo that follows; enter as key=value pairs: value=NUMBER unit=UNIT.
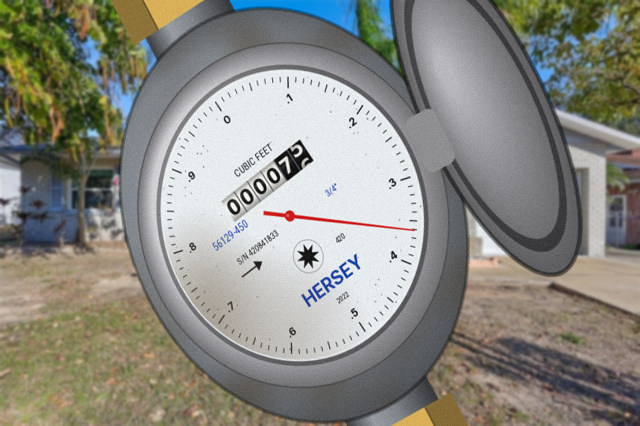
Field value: value=75.36 unit=ft³
